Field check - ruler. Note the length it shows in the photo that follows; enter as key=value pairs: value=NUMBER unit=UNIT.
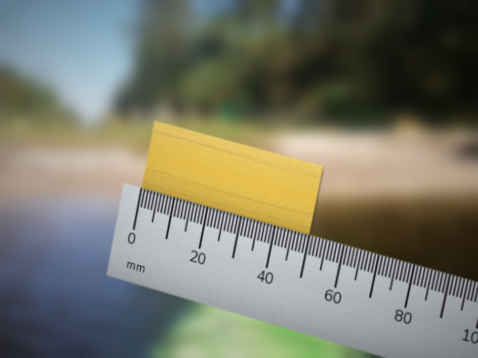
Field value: value=50 unit=mm
